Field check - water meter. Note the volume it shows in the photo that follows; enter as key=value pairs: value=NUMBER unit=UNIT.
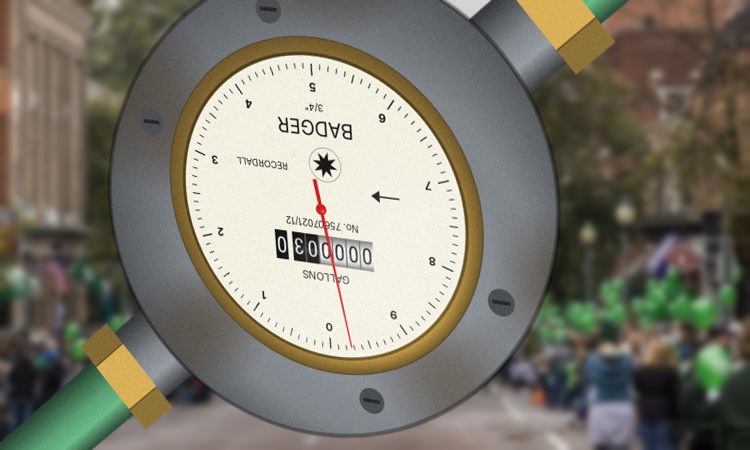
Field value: value=29.7 unit=gal
